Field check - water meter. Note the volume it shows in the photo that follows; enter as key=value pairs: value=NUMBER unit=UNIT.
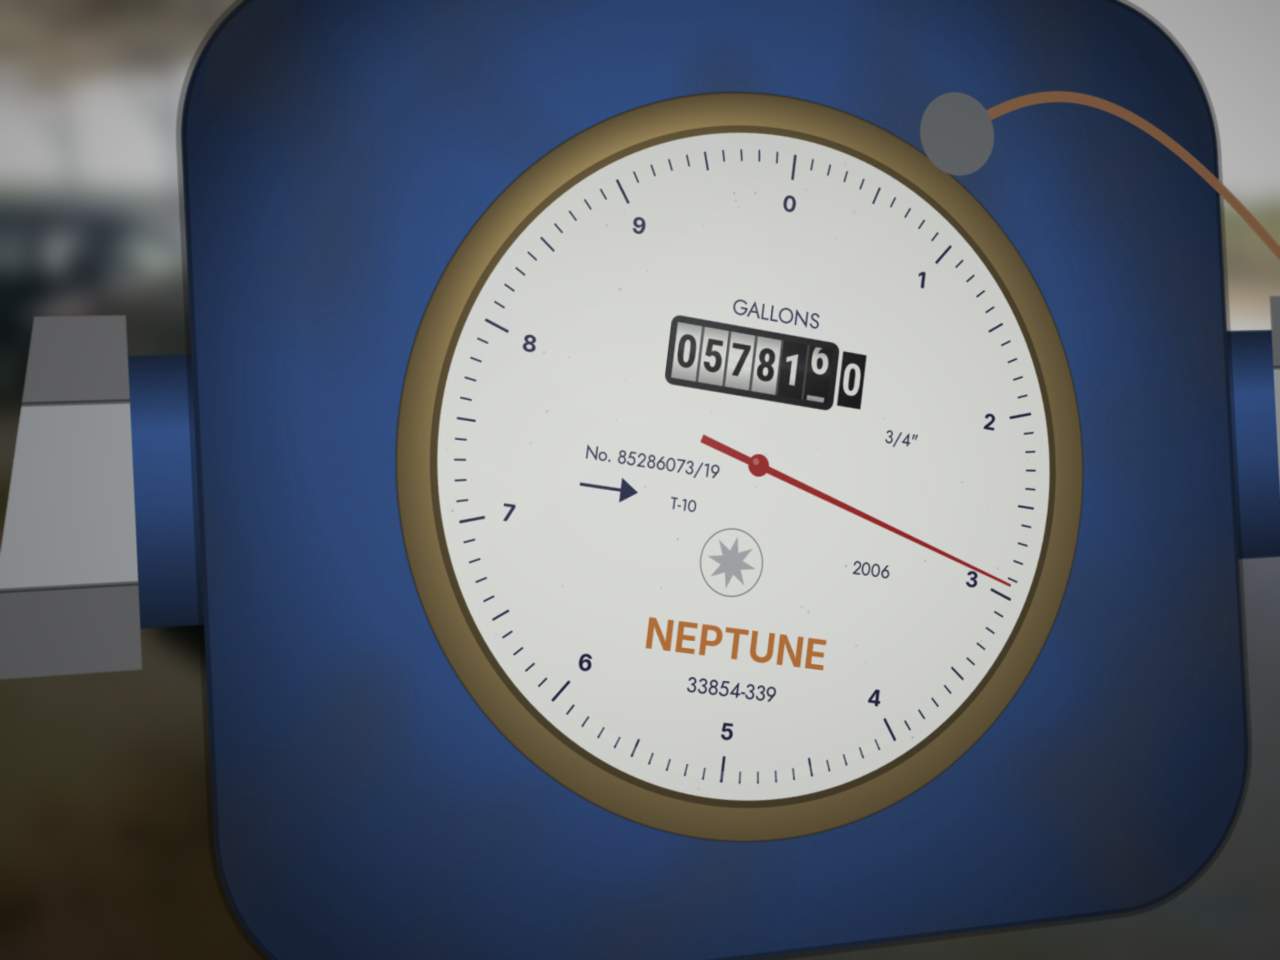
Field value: value=578162.9 unit=gal
